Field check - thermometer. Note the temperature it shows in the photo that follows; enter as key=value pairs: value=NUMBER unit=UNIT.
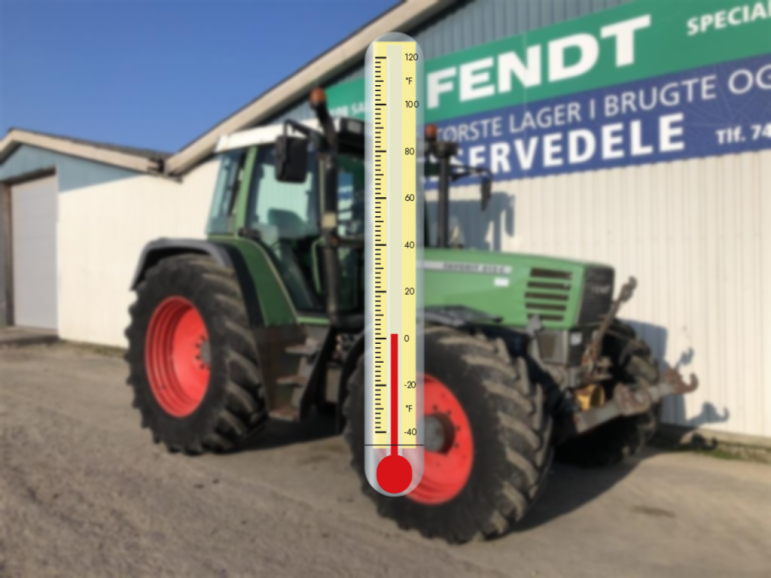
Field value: value=2 unit=°F
